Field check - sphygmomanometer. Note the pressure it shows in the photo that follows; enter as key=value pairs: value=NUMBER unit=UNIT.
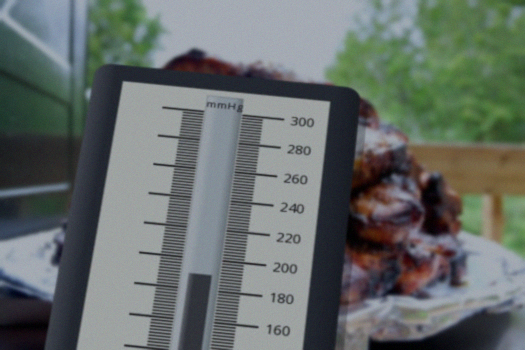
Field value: value=190 unit=mmHg
